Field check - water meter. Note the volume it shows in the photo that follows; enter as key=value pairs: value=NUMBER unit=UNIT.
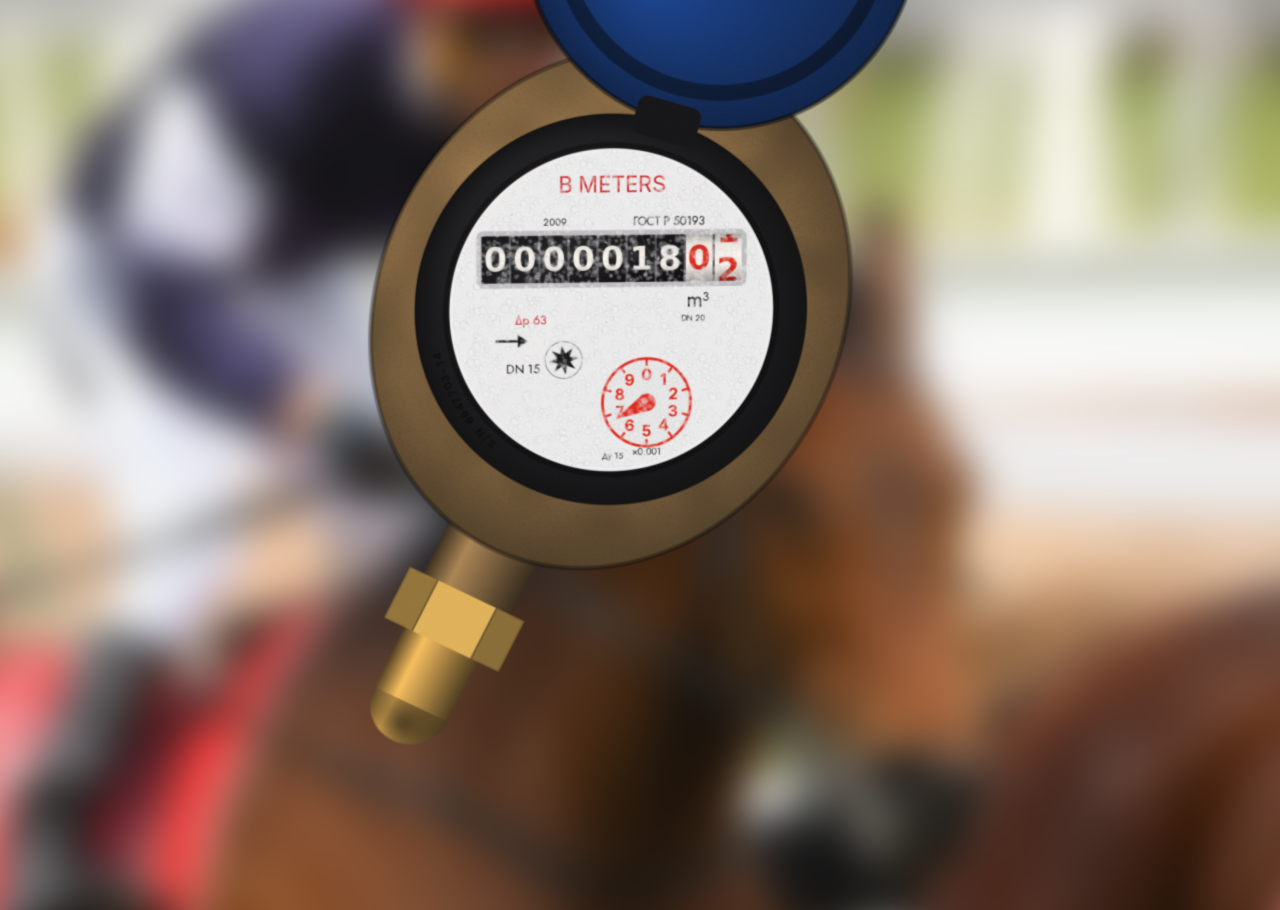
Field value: value=18.016 unit=m³
